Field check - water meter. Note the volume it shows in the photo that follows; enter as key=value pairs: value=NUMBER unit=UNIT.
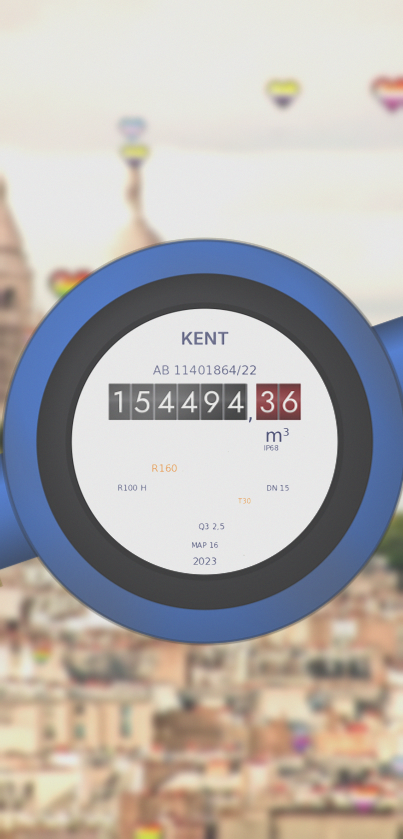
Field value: value=154494.36 unit=m³
